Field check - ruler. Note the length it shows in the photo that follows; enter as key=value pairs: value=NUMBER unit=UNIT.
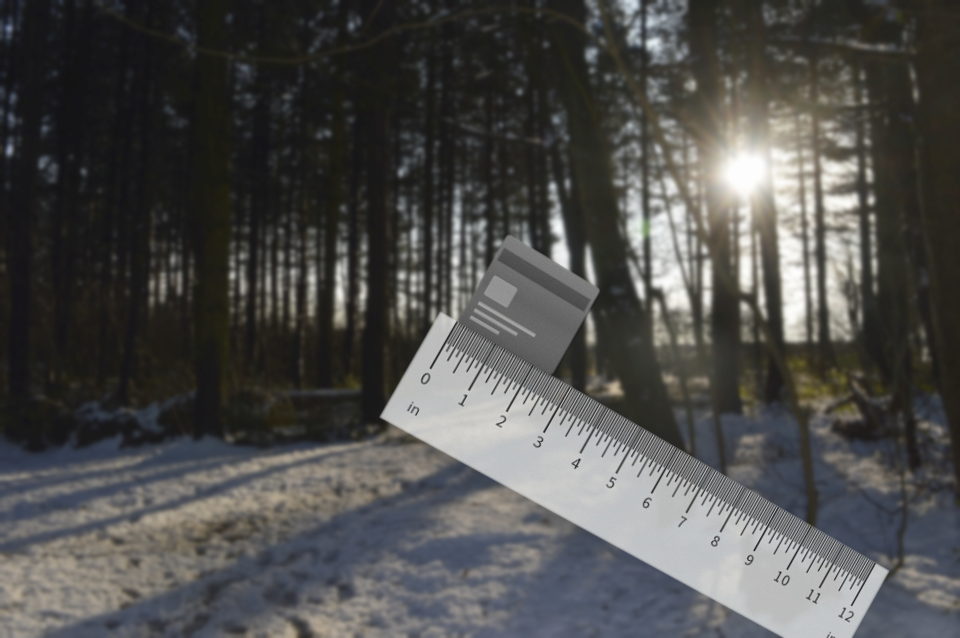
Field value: value=2.5 unit=in
